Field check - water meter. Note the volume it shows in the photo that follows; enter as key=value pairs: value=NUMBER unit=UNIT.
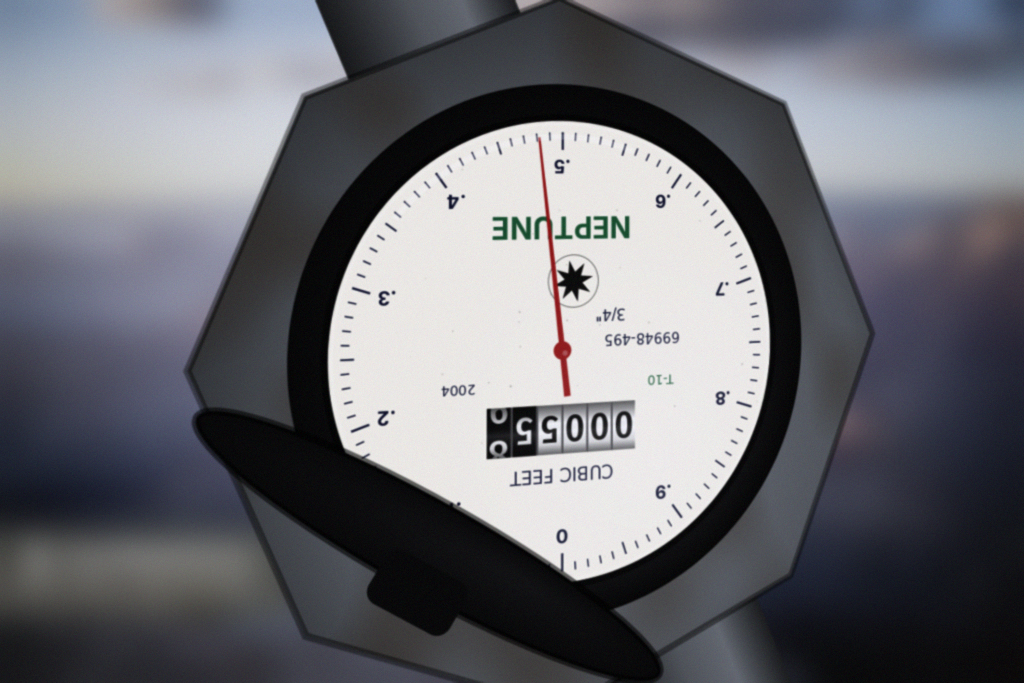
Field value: value=558.48 unit=ft³
